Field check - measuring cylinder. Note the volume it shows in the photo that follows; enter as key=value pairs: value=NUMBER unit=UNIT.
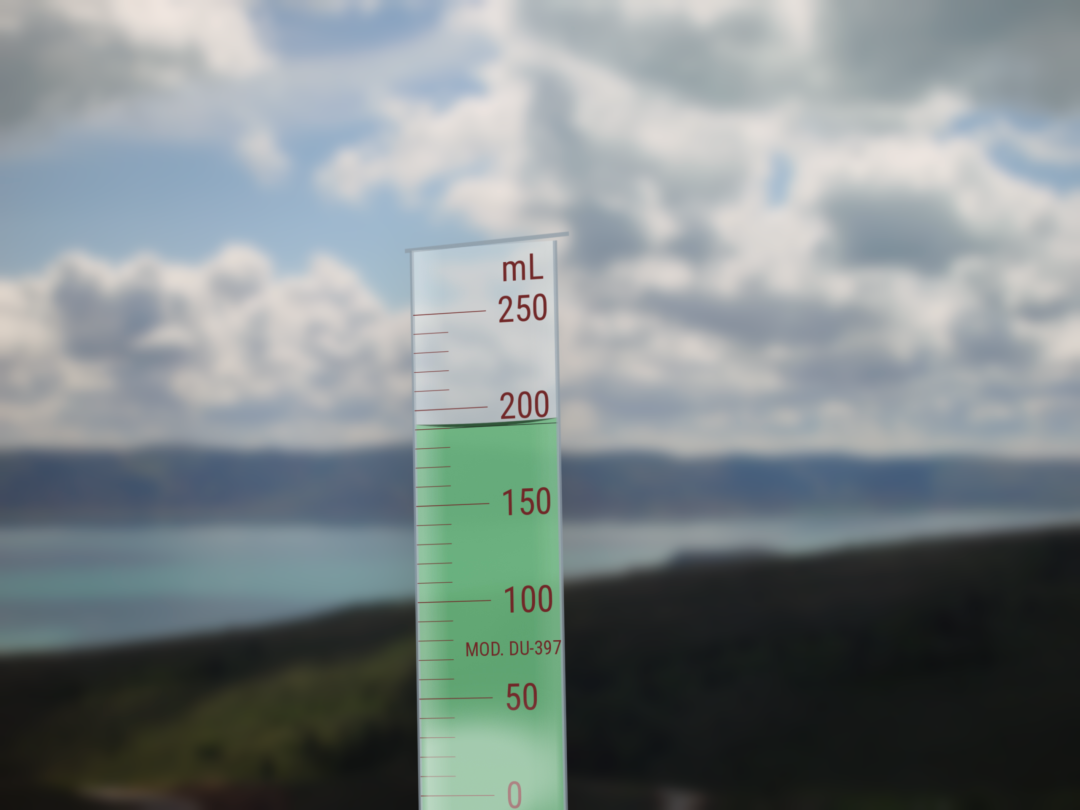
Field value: value=190 unit=mL
